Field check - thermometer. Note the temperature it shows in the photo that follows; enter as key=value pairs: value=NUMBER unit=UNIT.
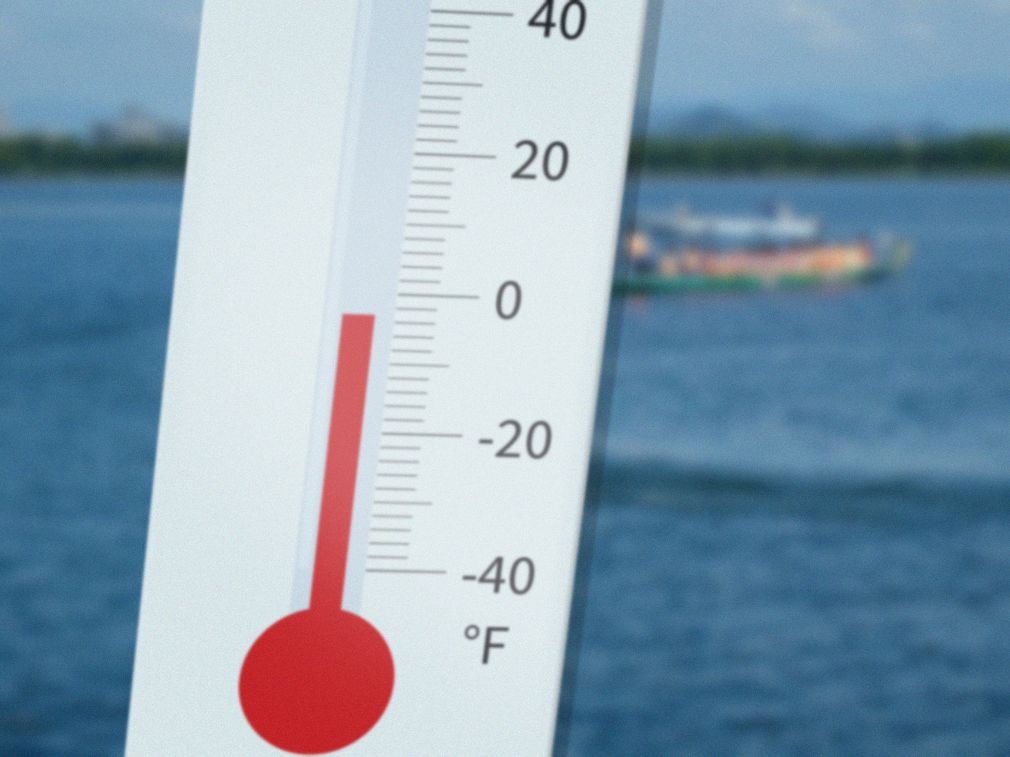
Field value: value=-3 unit=°F
